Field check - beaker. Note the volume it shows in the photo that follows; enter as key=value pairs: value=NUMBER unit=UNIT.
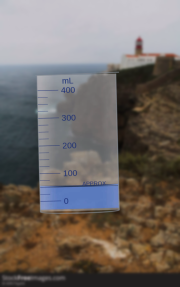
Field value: value=50 unit=mL
